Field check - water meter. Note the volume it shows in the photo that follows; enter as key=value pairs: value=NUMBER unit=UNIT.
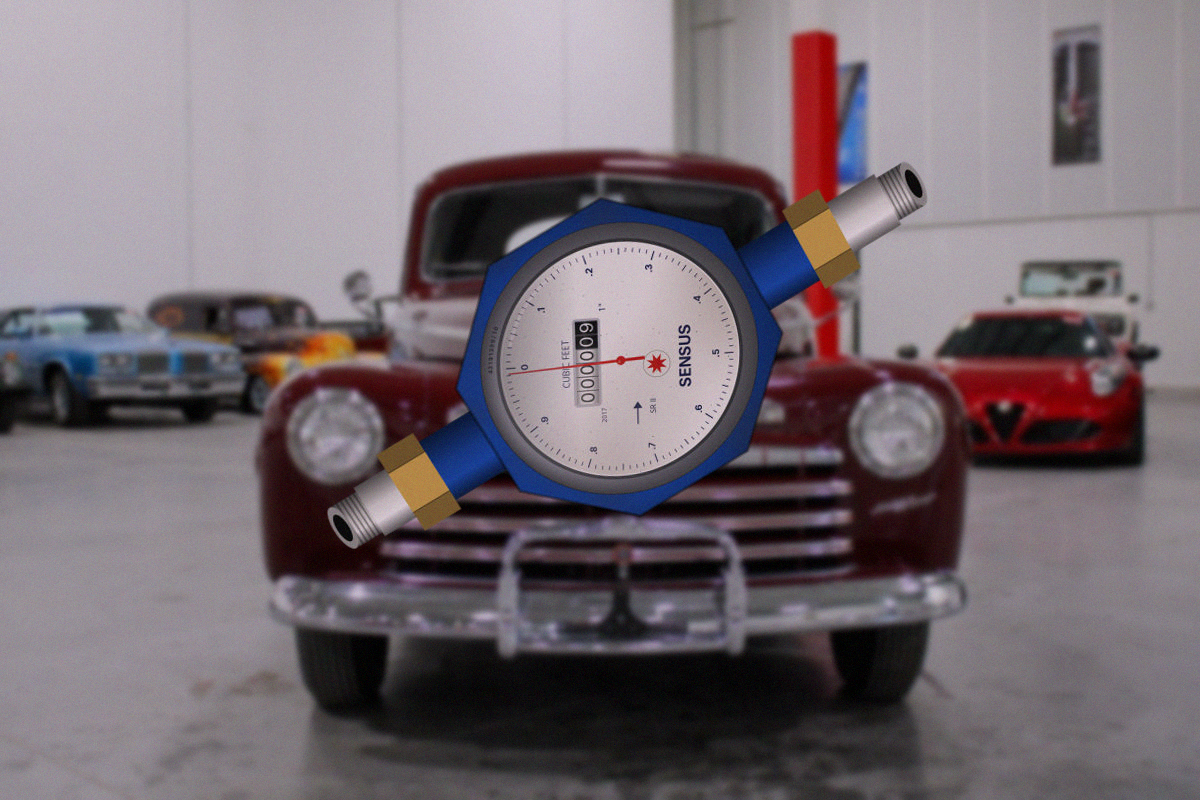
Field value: value=8.99 unit=ft³
